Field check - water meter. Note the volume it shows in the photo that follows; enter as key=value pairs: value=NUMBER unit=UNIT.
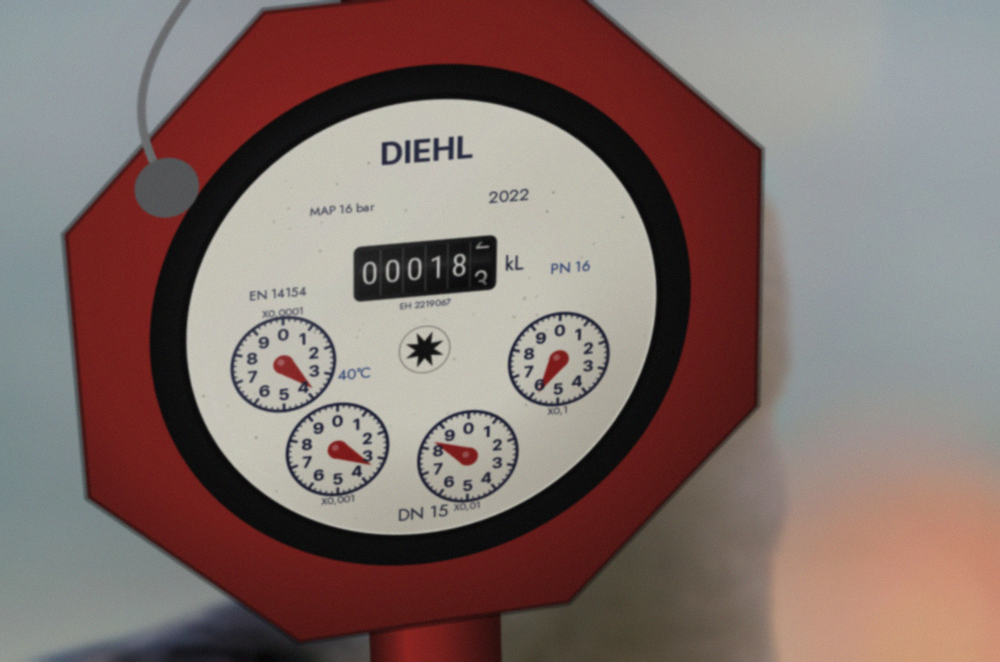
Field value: value=182.5833 unit=kL
